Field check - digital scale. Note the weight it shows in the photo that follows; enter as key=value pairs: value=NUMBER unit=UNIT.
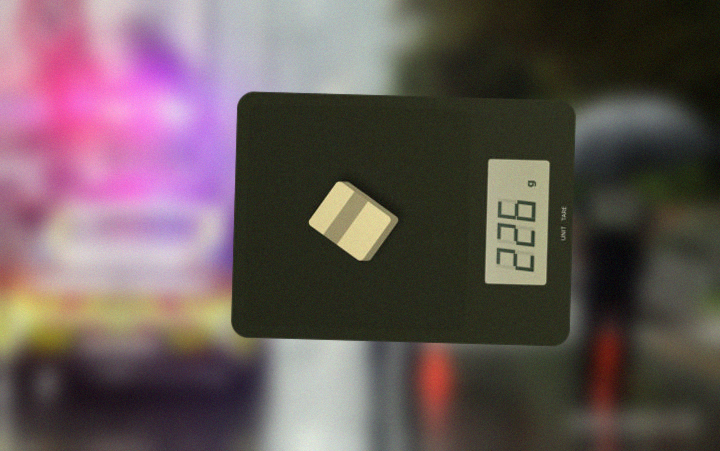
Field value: value=226 unit=g
